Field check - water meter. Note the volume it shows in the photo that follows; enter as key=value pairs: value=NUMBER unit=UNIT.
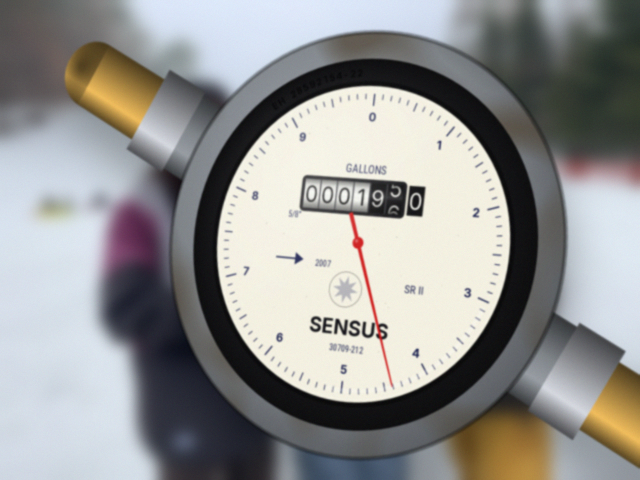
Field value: value=1954.4 unit=gal
